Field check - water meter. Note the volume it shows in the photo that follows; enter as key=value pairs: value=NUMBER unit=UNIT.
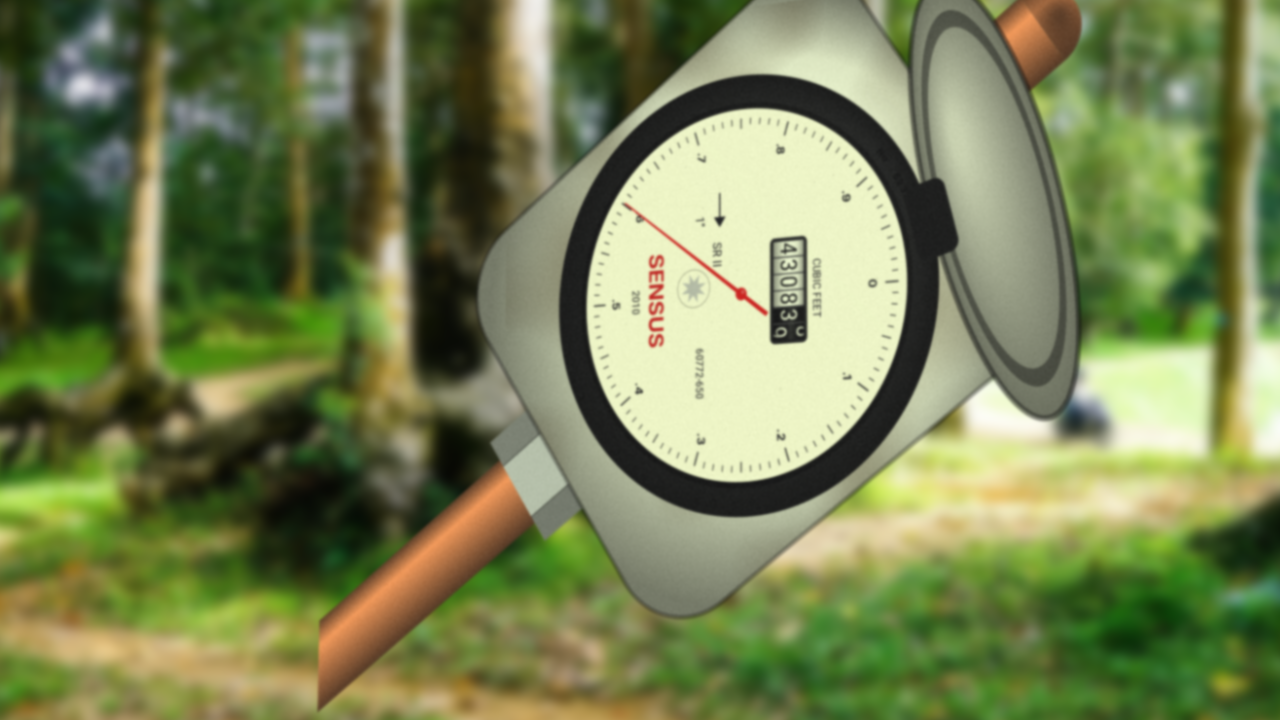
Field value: value=430838.60 unit=ft³
